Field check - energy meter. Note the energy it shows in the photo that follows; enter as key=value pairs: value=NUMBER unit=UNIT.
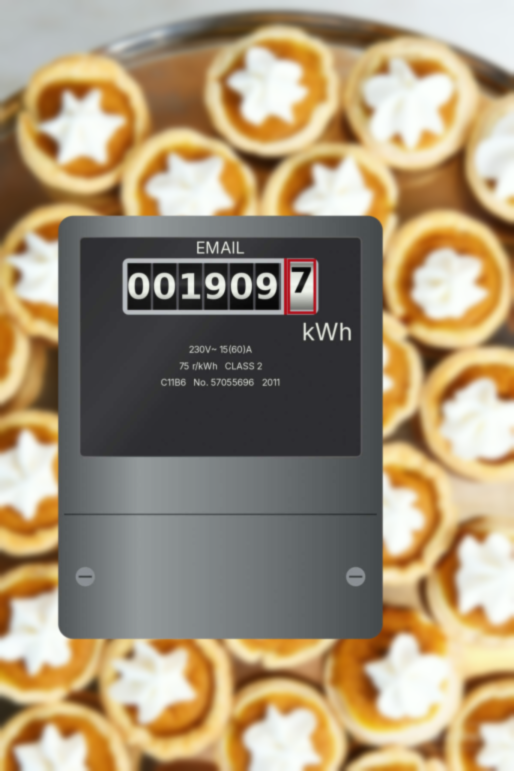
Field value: value=1909.7 unit=kWh
